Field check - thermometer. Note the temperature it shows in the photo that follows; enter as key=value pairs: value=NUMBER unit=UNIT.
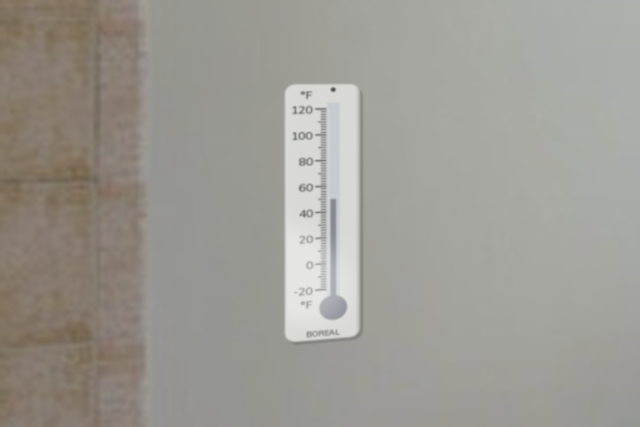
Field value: value=50 unit=°F
